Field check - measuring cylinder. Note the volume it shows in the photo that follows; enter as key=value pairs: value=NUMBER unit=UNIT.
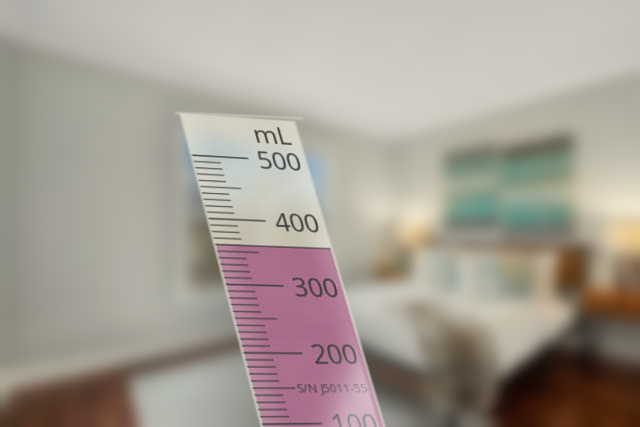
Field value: value=360 unit=mL
